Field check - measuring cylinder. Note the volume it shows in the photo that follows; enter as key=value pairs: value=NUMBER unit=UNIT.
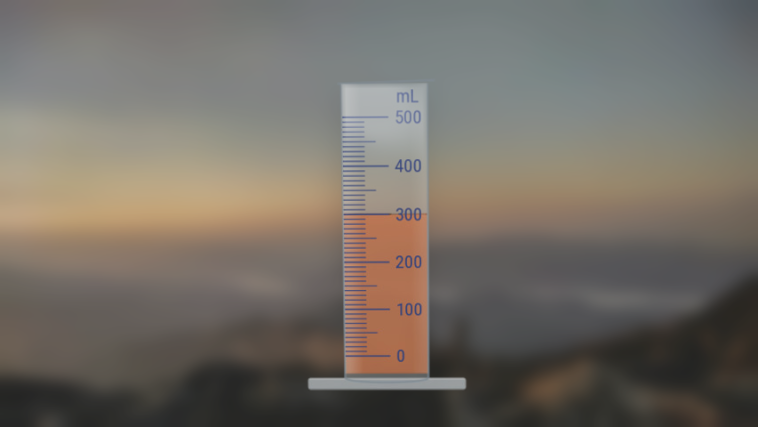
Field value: value=300 unit=mL
